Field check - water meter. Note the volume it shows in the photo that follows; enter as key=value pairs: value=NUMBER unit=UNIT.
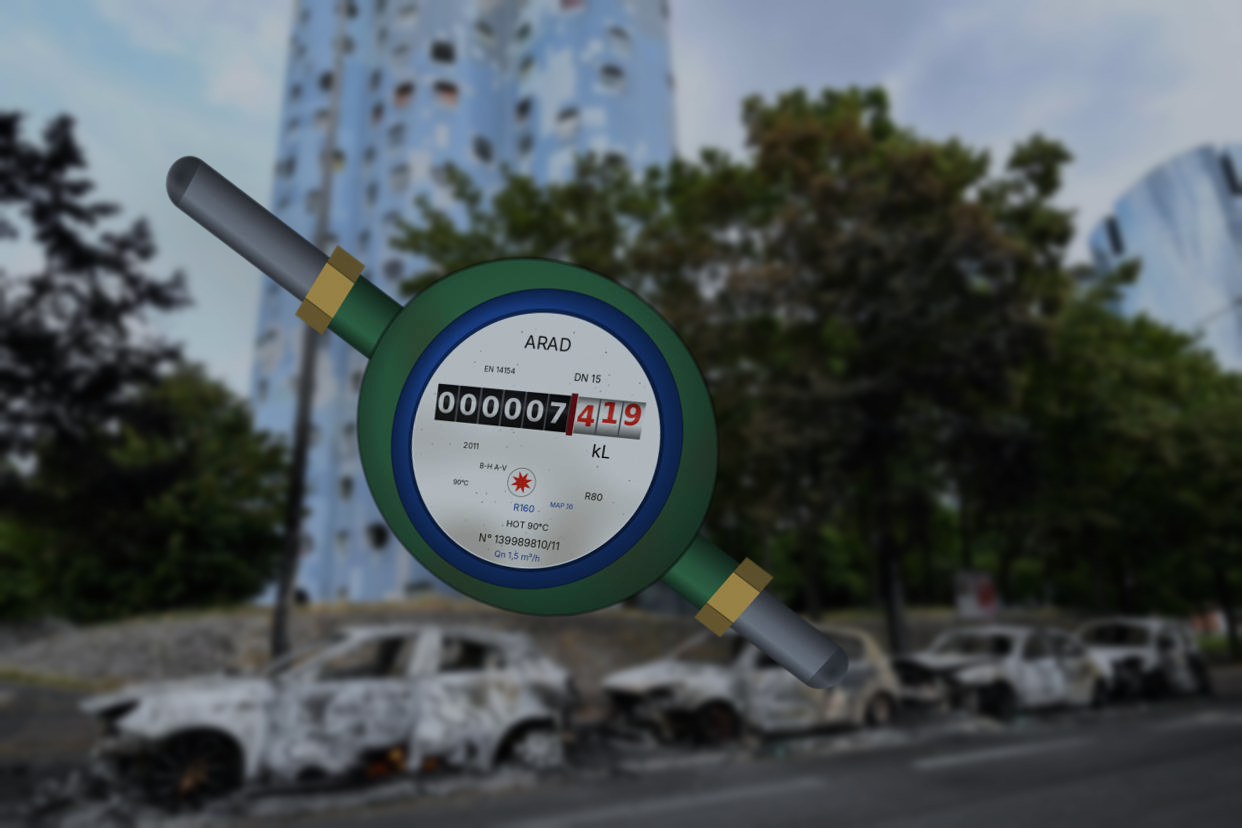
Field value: value=7.419 unit=kL
